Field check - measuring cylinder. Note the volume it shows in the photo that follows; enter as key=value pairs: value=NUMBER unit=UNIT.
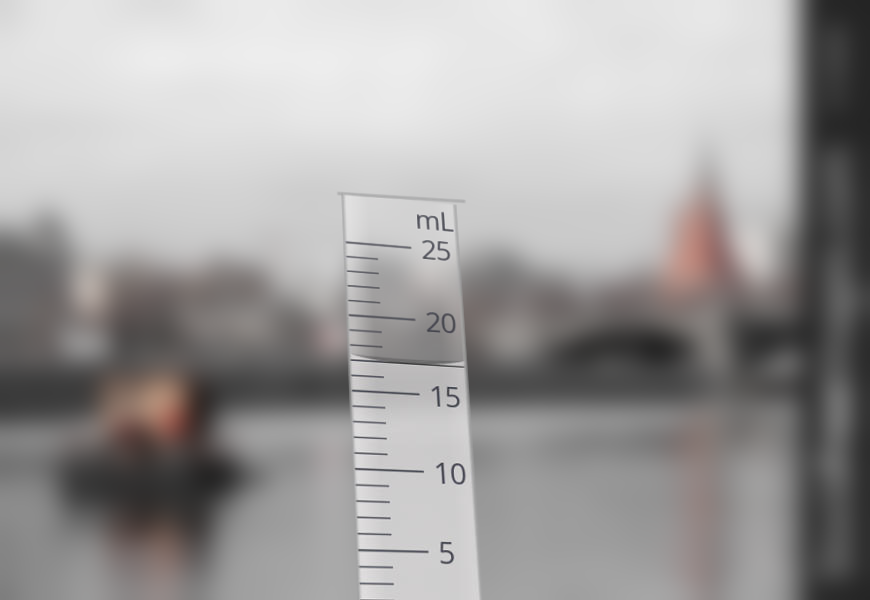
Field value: value=17 unit=mL
